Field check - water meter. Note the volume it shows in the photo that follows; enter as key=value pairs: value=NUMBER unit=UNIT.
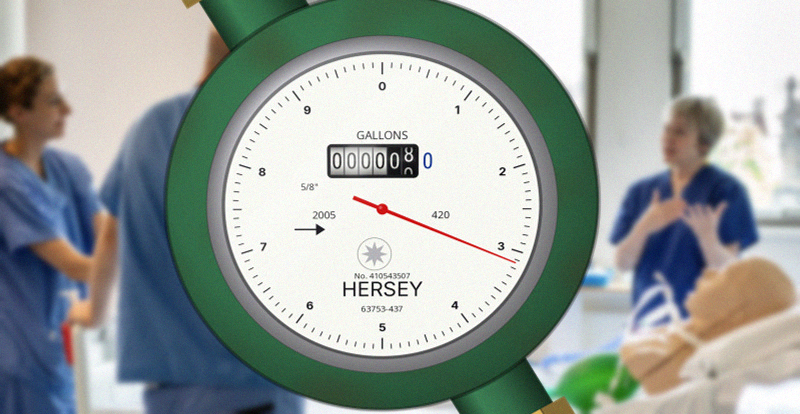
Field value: value=83.1 unit=gal
